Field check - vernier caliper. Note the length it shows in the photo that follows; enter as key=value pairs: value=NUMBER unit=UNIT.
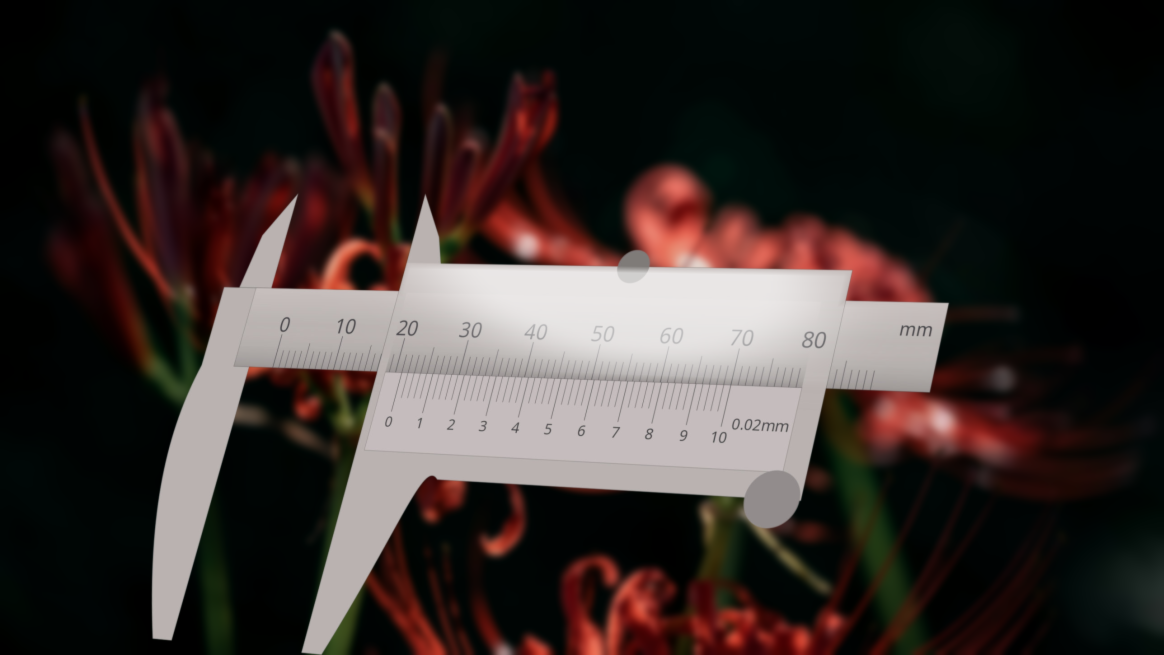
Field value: value=21.0 unit=mm
